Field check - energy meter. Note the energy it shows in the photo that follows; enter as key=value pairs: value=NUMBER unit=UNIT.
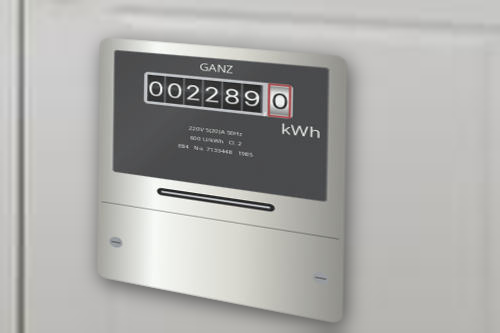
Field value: value=2289.0 unit=kWh
